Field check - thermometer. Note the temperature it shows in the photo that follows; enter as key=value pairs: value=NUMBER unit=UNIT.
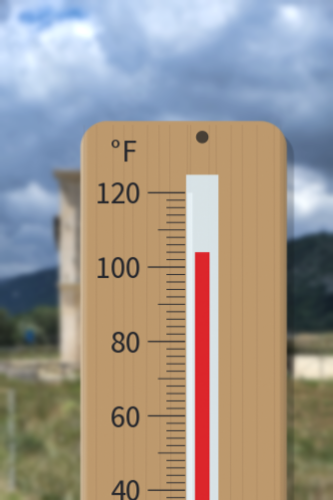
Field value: value=104 unit=°F
